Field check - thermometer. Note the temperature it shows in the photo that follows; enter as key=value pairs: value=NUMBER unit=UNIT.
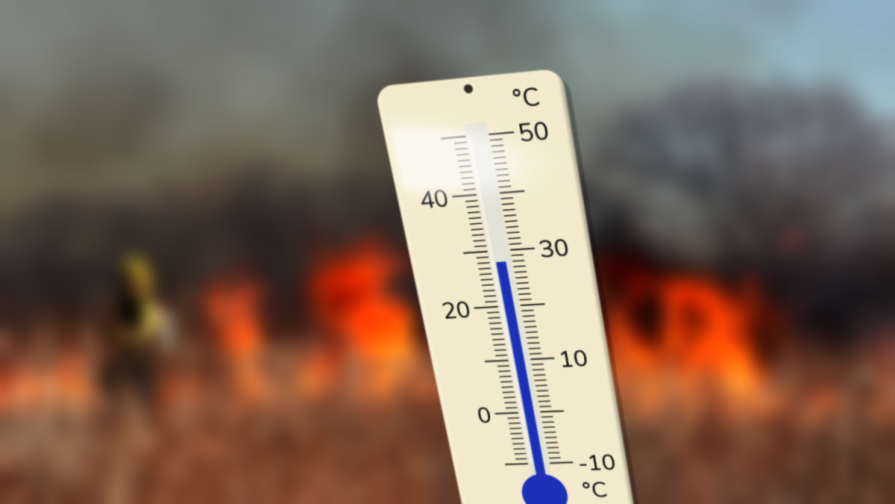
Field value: value=28 unit=°C
